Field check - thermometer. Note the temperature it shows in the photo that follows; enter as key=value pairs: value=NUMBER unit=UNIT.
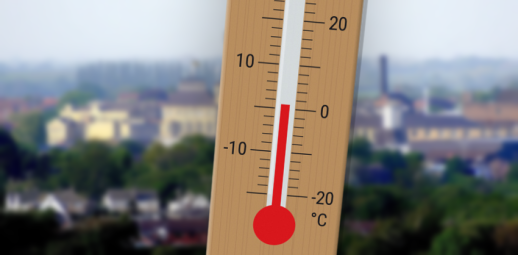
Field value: value=1 unit=°C
